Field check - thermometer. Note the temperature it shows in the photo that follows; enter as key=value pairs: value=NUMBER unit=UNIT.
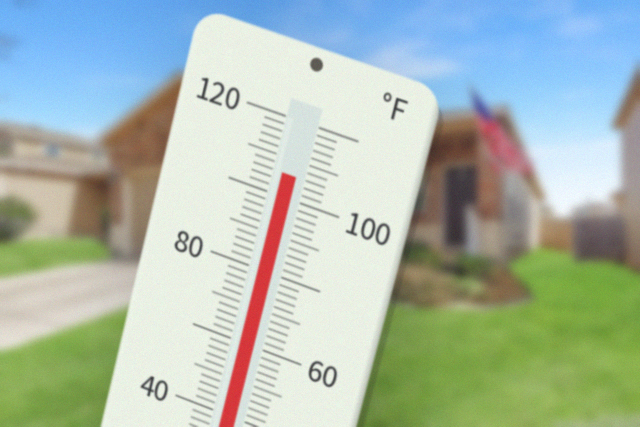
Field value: value=106 unit=°F
